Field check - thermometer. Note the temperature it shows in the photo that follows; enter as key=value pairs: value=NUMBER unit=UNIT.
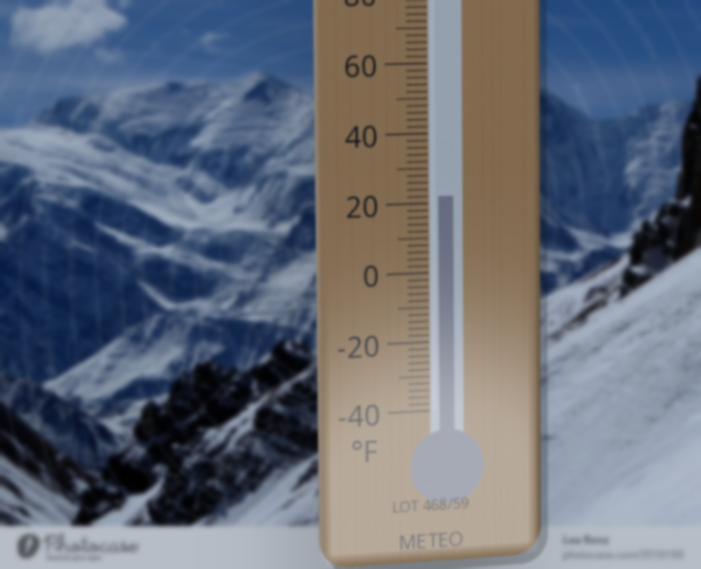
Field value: value=22 unit=°F
